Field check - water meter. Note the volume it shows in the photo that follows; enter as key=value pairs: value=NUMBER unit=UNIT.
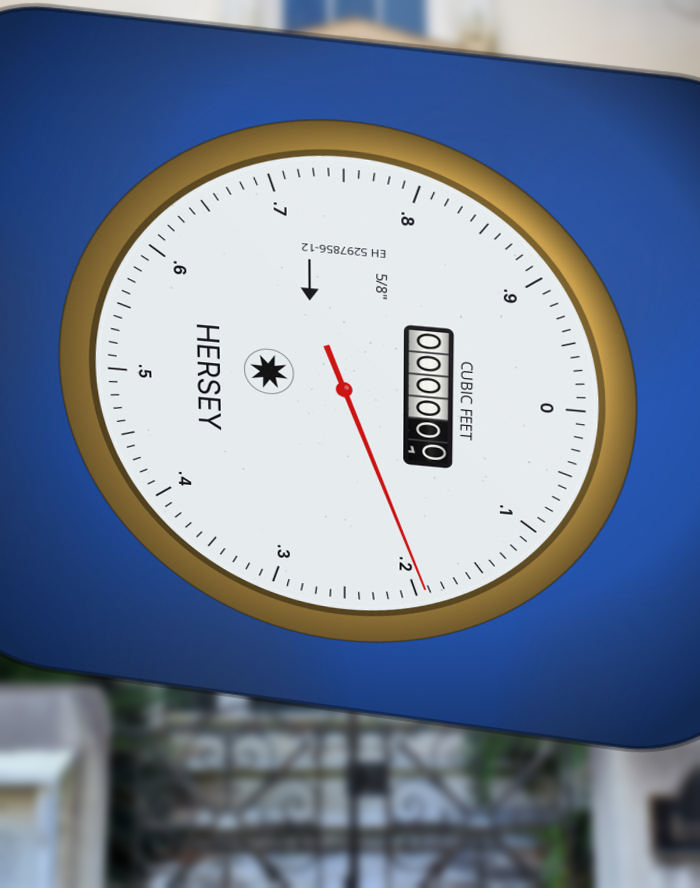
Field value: value=0.19 unit=ft³
